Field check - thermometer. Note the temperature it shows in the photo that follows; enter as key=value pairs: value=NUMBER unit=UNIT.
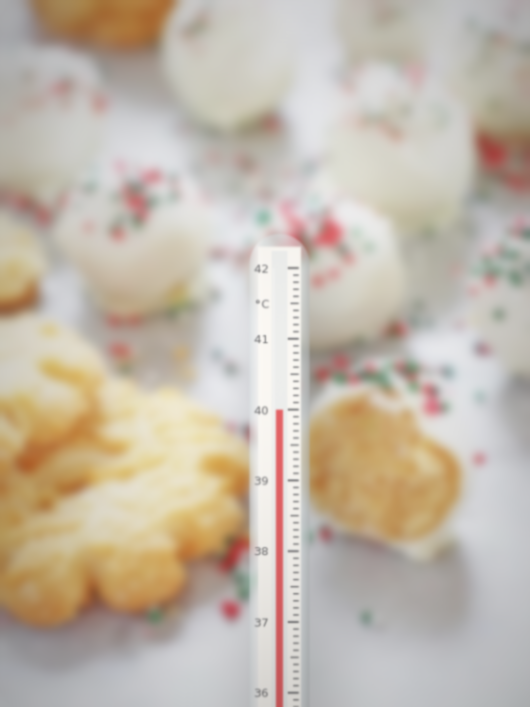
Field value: value=40 unit=°C
